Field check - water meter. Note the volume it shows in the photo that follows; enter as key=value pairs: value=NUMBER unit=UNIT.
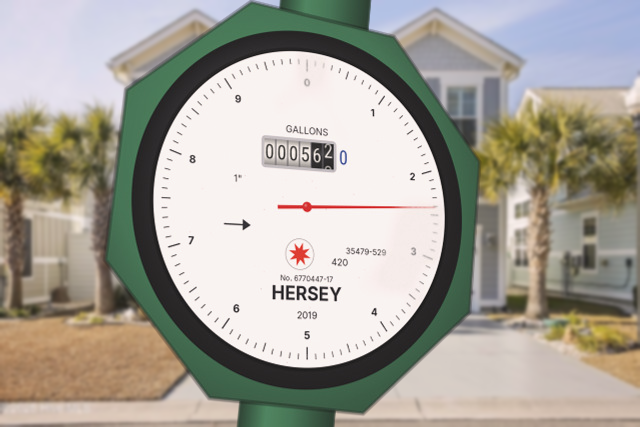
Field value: value=5622.4 unit=gal
